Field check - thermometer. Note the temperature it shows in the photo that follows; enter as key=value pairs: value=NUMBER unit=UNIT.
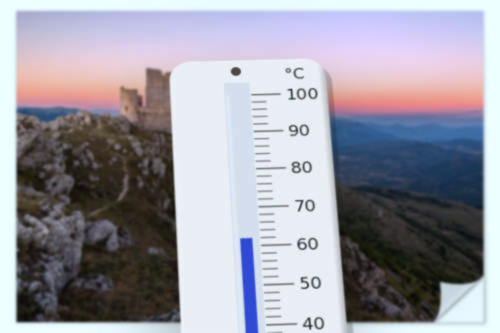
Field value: value=62 unit=°C
